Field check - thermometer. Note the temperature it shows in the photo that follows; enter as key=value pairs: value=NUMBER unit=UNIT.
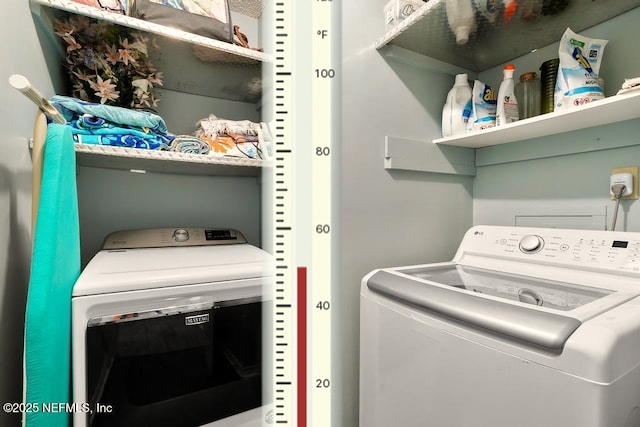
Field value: value=50 unit=°F
